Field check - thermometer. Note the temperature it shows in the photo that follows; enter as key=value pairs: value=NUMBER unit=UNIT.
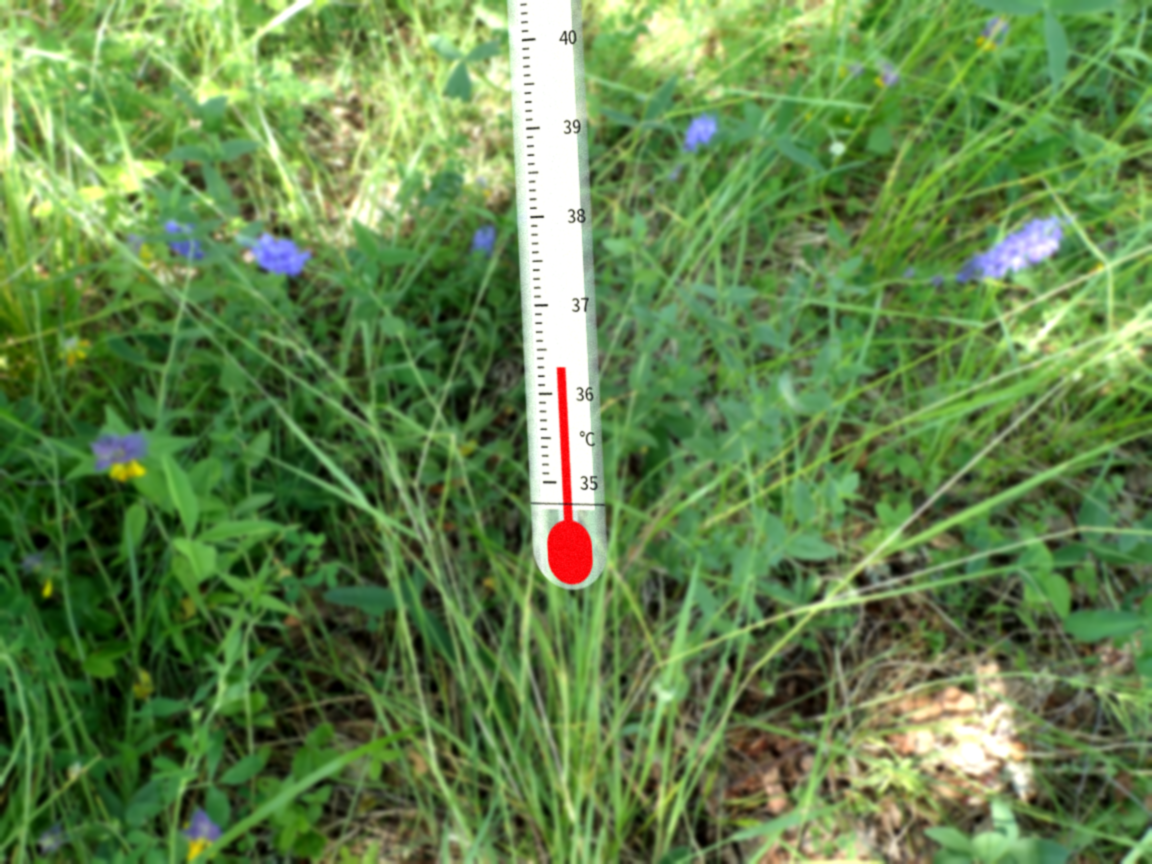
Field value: value=36.3 unit=°C
